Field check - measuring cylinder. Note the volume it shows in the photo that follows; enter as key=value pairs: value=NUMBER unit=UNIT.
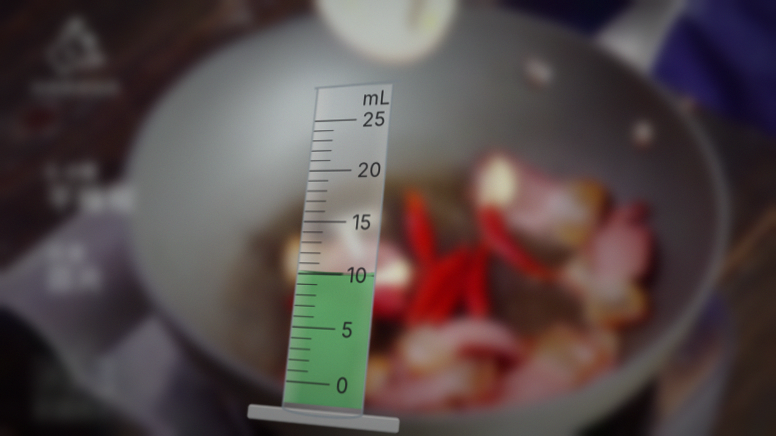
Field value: value=10 unit=mL
